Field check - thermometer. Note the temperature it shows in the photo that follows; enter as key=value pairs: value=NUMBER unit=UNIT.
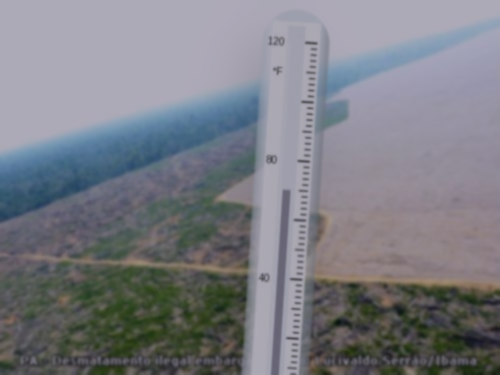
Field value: value=70 unit=°F
